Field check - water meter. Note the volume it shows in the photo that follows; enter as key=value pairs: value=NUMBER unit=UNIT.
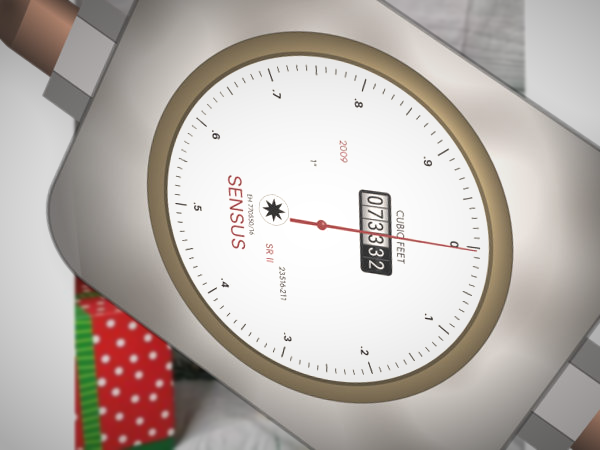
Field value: value=73332.00 unit=ft³
